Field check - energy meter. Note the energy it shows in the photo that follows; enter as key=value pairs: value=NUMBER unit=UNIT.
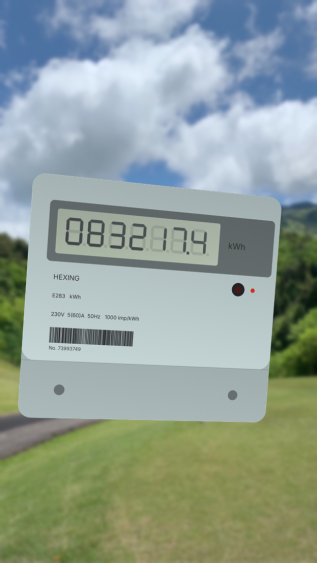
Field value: value=83217.4 unit=kWh
